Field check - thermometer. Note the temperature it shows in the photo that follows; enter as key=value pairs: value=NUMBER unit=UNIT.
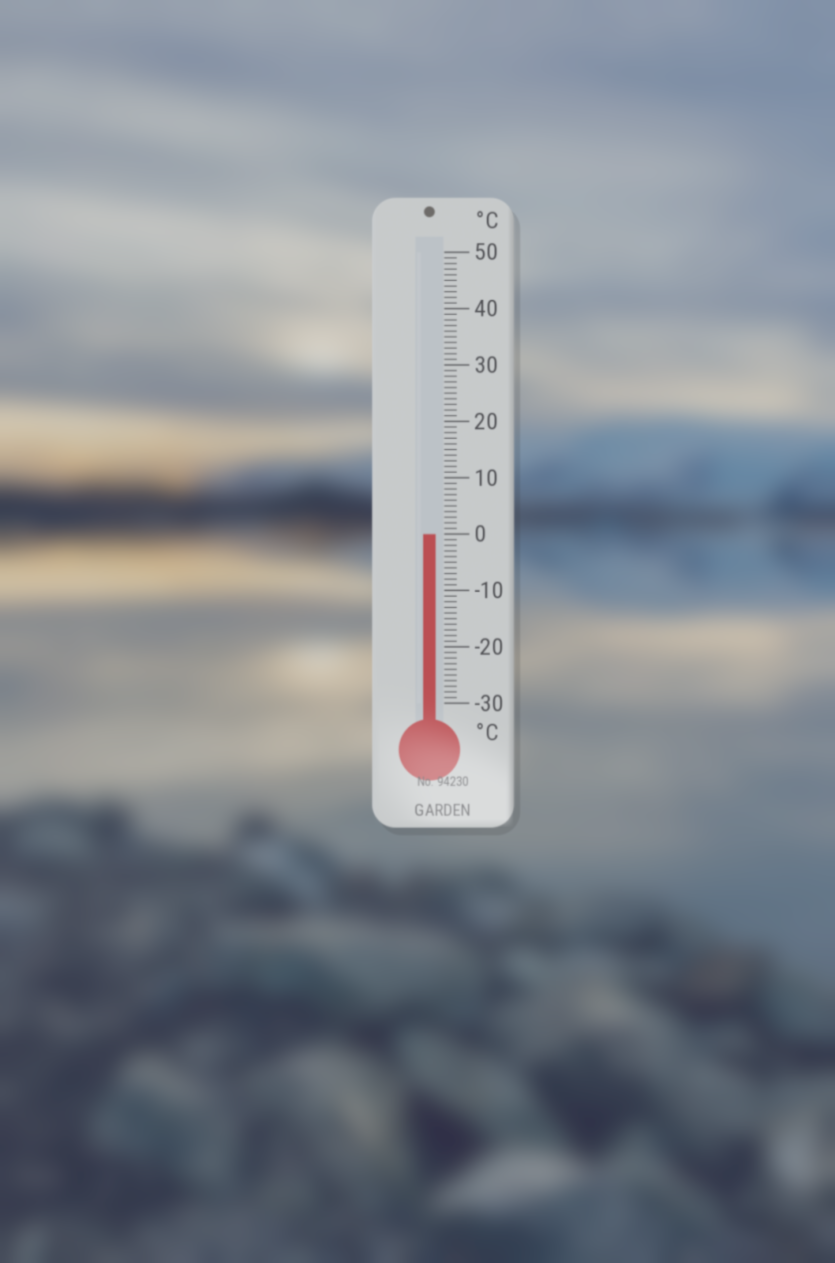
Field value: value=0 unit=°C
